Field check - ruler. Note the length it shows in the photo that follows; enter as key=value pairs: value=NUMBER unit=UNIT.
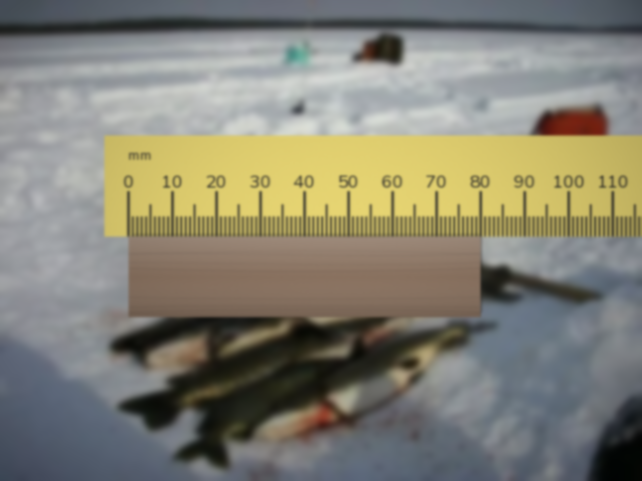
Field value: value=80 unit=mm
